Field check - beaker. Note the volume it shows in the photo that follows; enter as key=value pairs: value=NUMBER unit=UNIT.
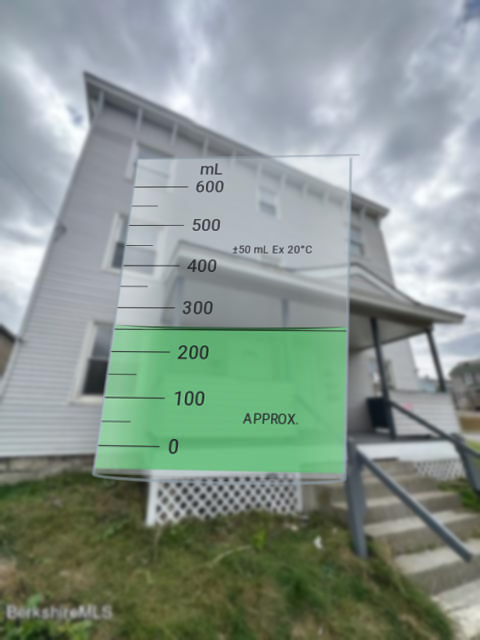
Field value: value=250 unit=mL
